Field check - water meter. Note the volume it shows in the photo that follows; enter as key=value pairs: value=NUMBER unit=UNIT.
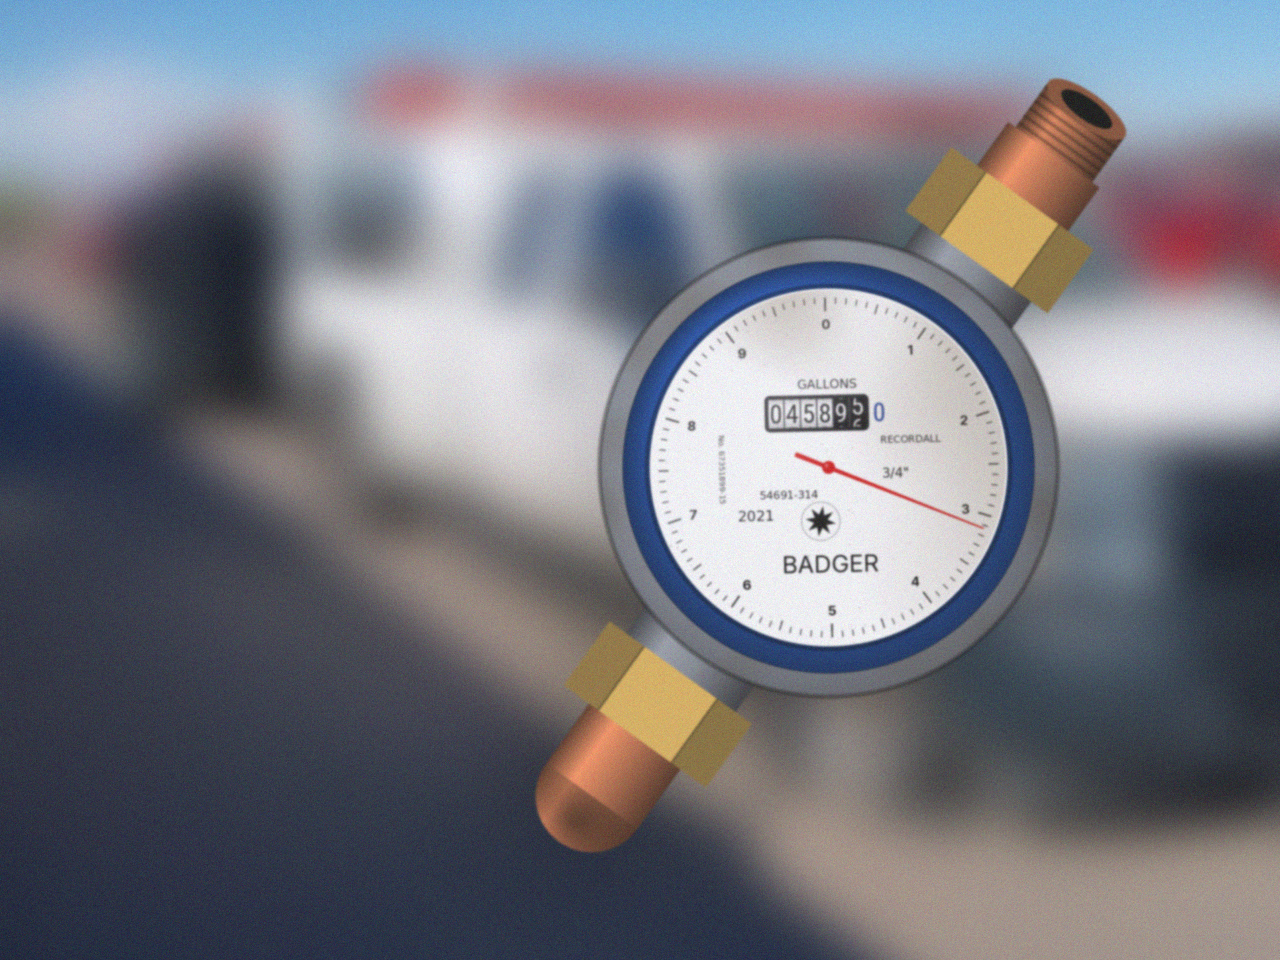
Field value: value=458953.1 unit=gal
